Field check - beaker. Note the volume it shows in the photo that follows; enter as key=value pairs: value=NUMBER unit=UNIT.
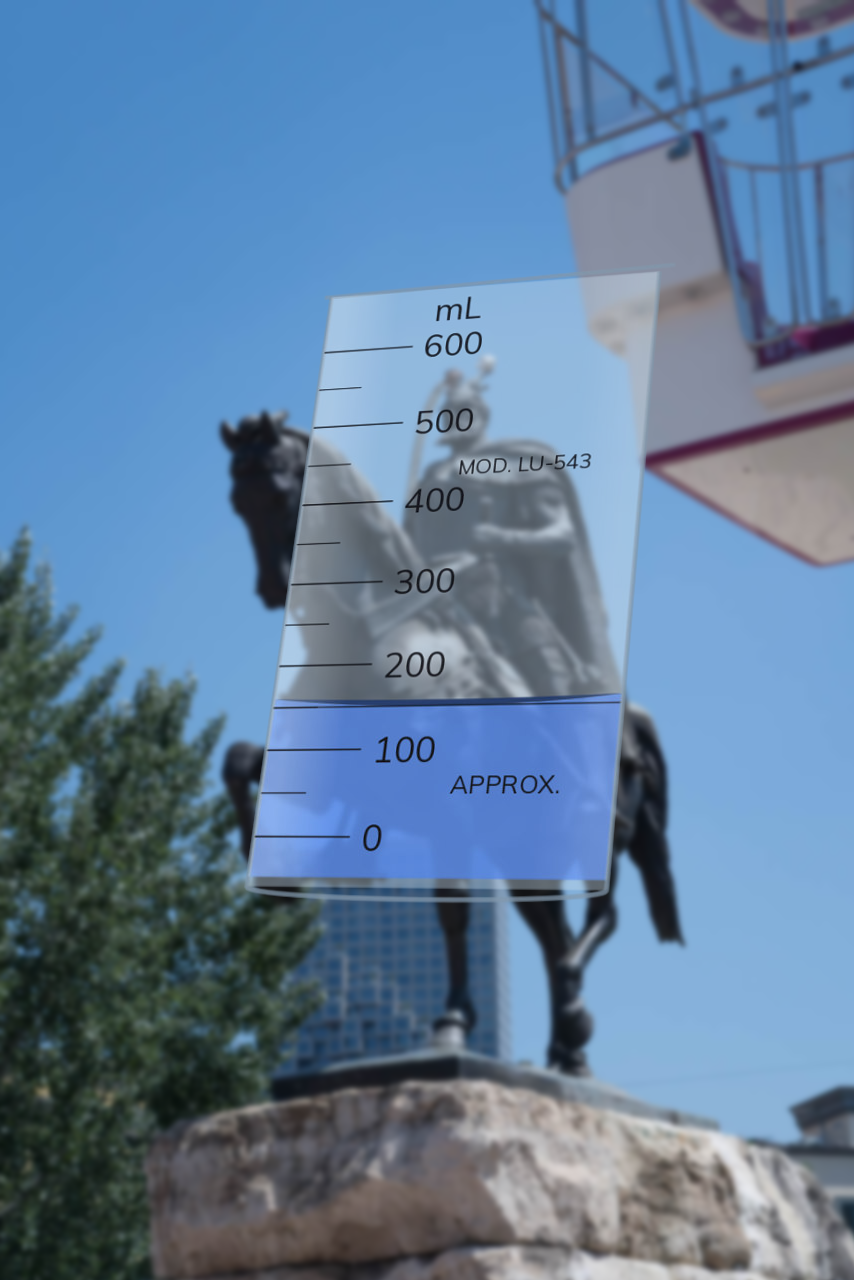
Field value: value=150 unit=mL
